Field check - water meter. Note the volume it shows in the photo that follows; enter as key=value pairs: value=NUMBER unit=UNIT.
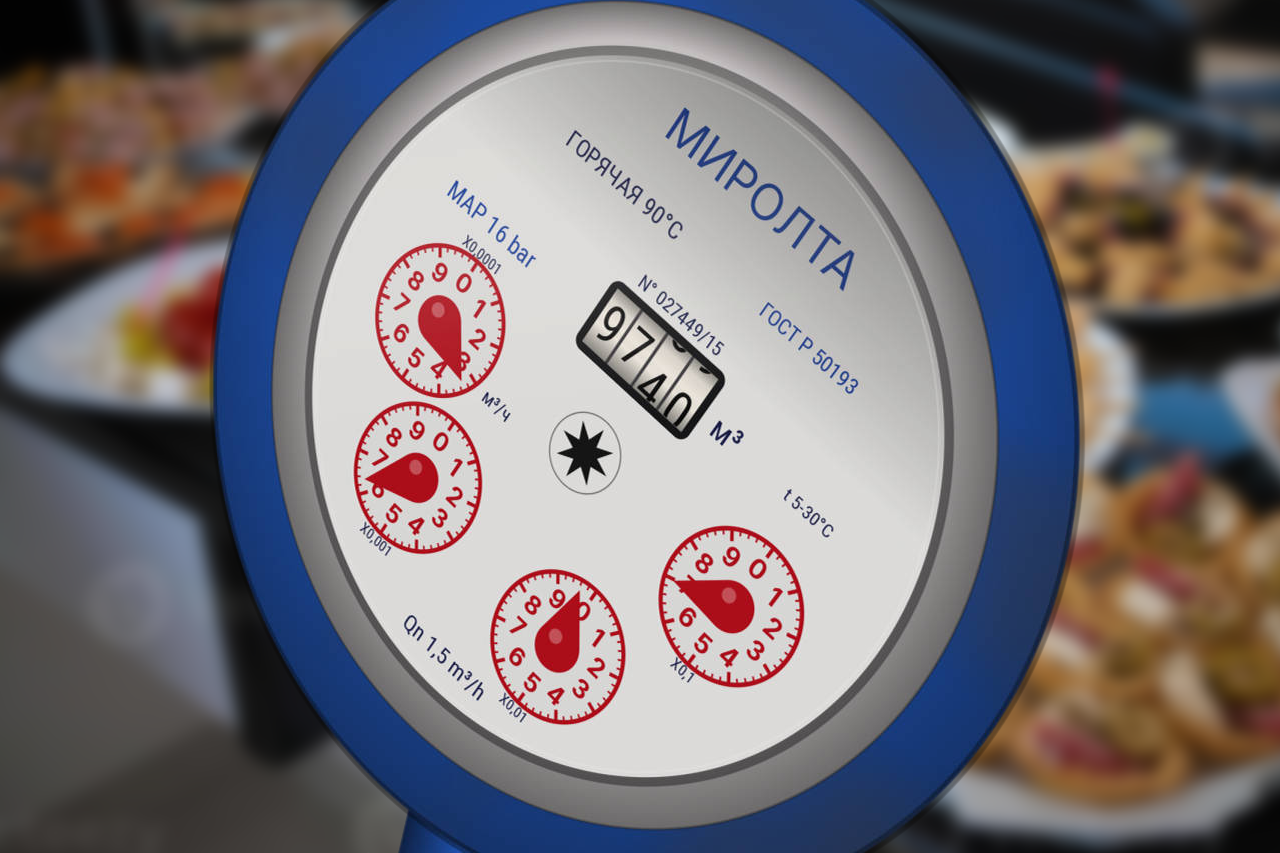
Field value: value=9739.6963 unit=m³
